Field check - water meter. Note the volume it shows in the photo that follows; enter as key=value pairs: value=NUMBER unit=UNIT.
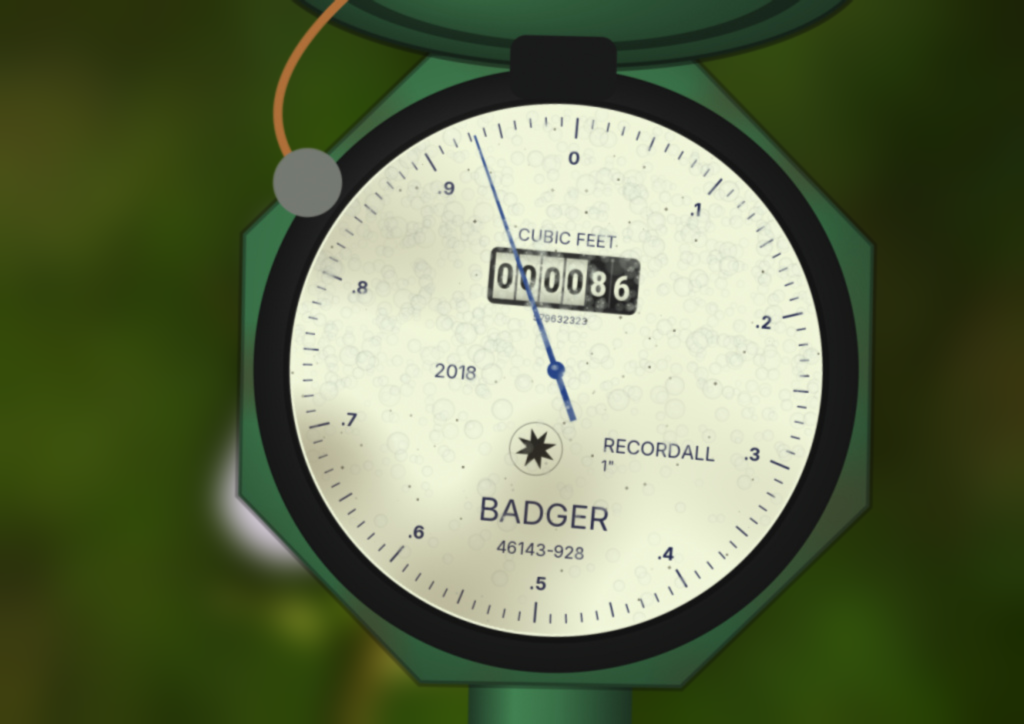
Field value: value=85.93 unit=ft³
